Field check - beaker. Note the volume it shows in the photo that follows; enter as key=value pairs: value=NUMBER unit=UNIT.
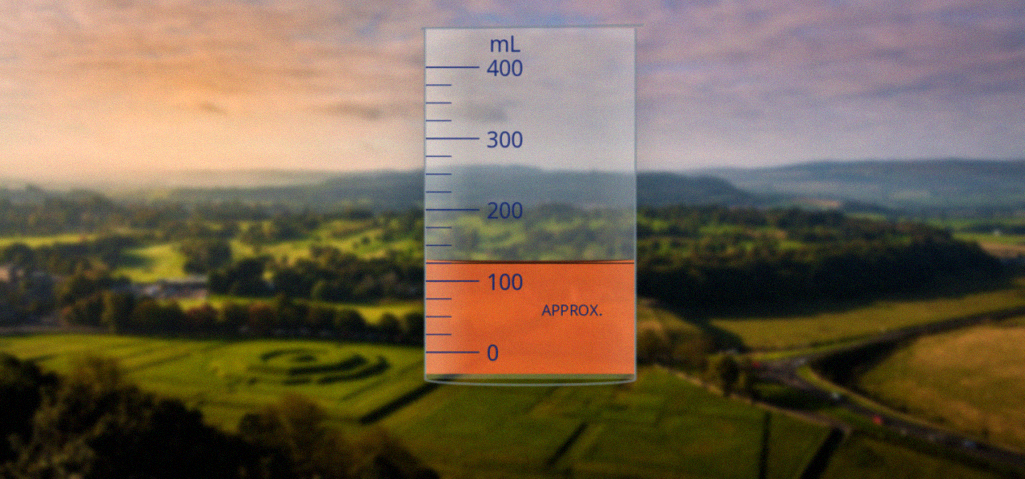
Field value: value=125 unit=mL
